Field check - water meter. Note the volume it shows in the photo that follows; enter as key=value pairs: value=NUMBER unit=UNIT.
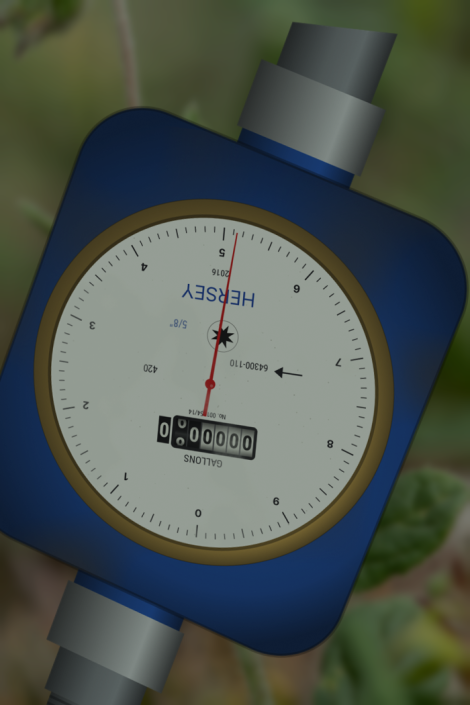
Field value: value=85.1 unit=gal
